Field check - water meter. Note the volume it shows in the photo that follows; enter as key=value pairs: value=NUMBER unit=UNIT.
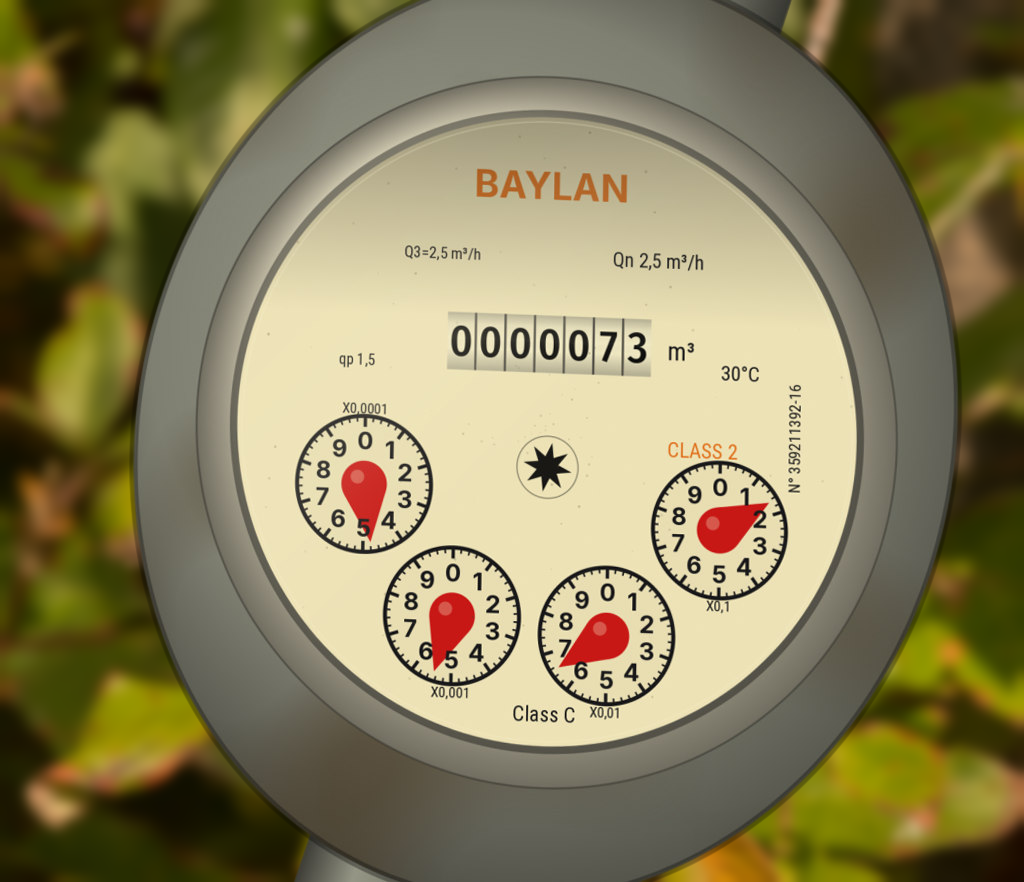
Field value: value=73.1654 unit=m³
